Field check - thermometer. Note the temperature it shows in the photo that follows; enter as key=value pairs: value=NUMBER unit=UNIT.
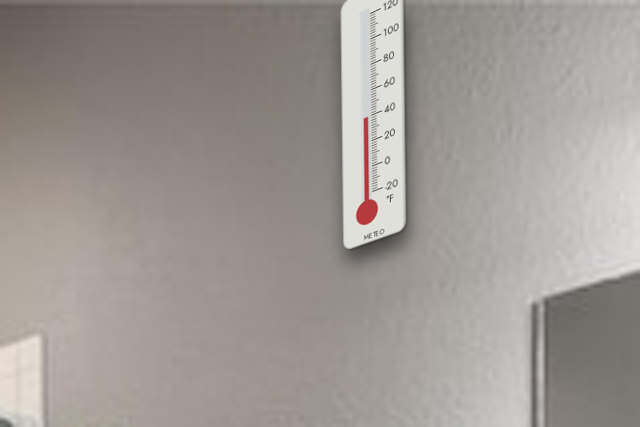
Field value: value=40 unit=°F
